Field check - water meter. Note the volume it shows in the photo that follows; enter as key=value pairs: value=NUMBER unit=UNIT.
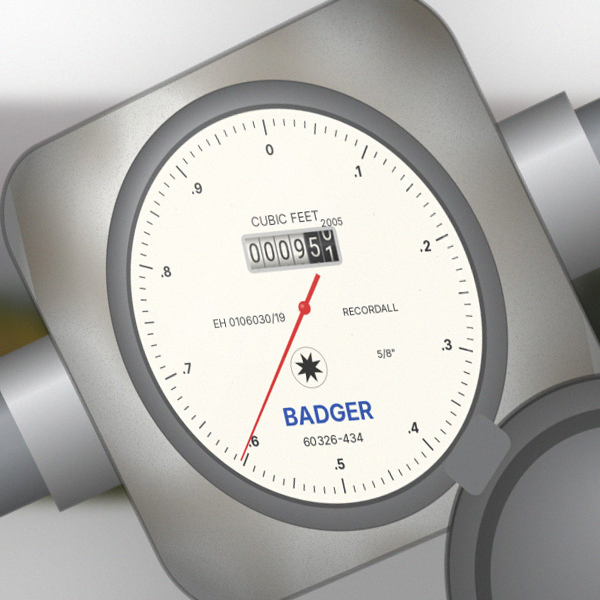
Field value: value=950.60 unit=ft³
